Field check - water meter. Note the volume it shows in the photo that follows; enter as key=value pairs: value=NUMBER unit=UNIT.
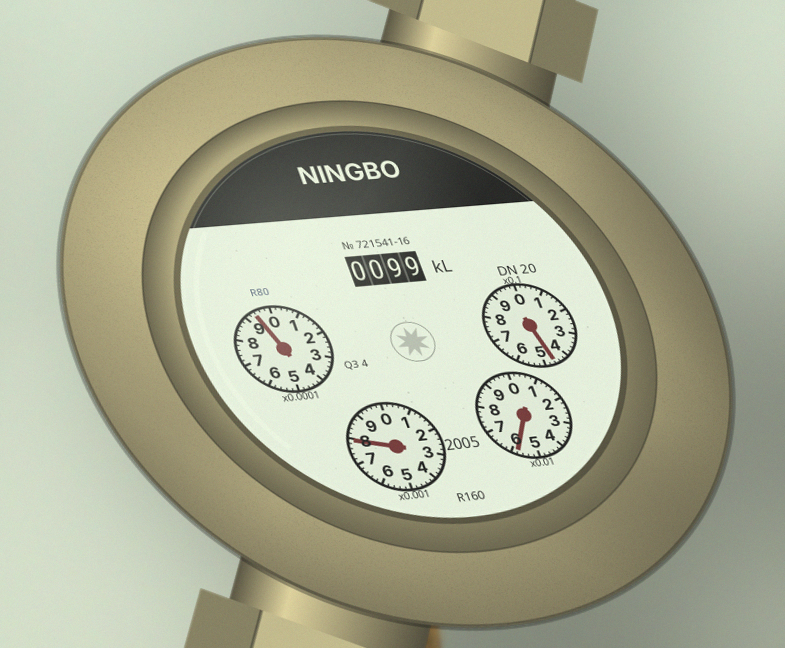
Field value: value=99.4579 unit=kL
